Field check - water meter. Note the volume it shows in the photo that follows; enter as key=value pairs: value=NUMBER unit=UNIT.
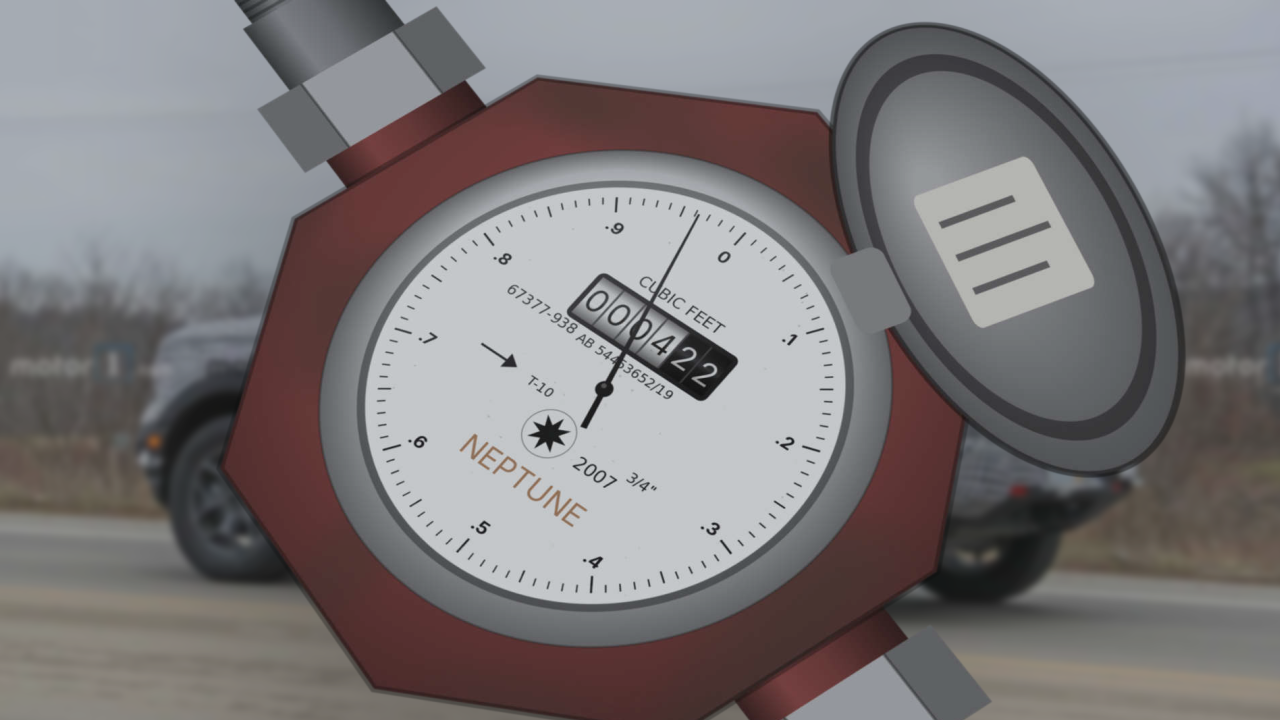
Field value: value=421.96 unit=ft³
